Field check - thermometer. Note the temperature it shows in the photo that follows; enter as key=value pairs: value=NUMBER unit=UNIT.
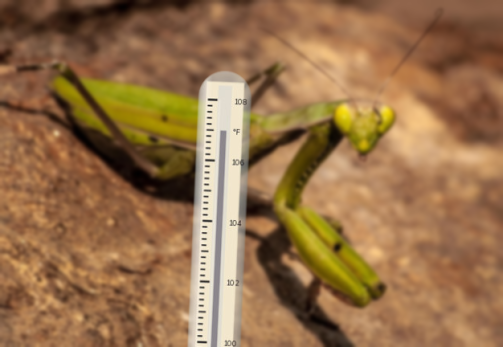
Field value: value=107 unit=°F
